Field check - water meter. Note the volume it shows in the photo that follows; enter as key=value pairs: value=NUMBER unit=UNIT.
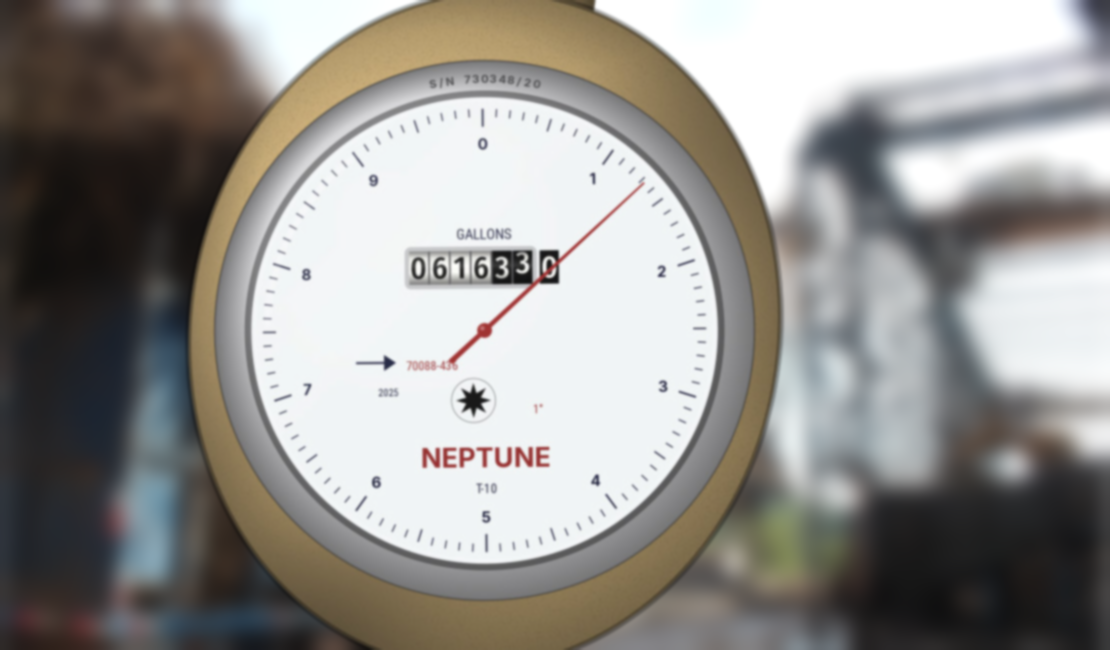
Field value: value=616331.3 unit=gal
